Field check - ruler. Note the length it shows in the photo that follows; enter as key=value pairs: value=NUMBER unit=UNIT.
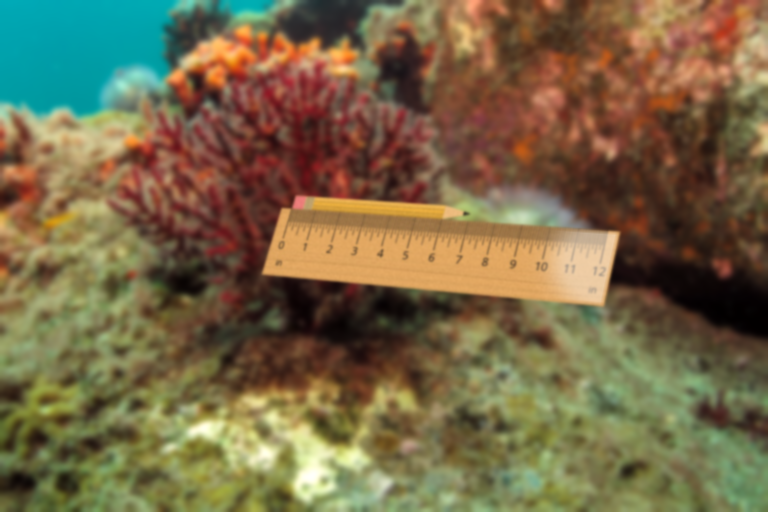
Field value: value=7 unit=in
